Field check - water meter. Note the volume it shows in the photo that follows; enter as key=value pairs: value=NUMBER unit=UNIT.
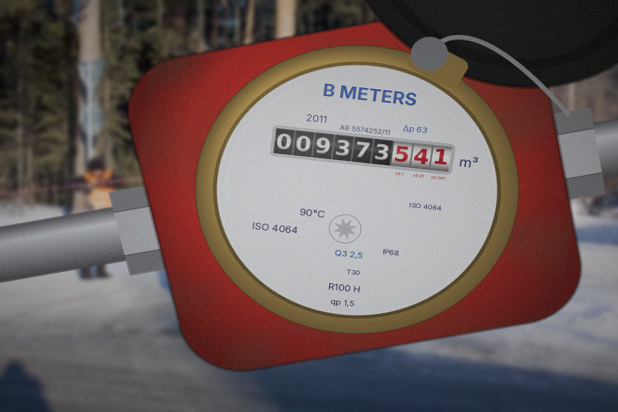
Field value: value=9373.541 unit=m³
